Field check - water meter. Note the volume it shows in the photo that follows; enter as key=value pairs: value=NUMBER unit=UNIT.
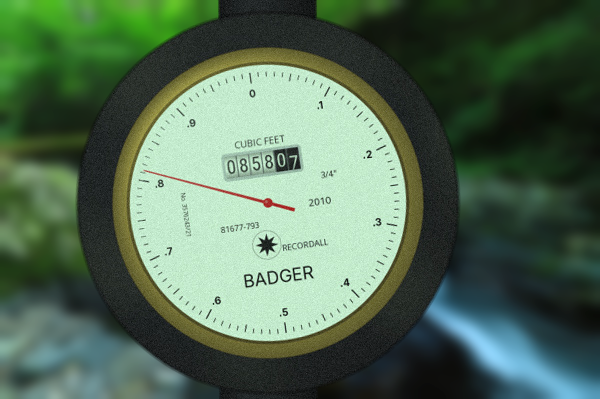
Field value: value=85806.81 unit=ft³
